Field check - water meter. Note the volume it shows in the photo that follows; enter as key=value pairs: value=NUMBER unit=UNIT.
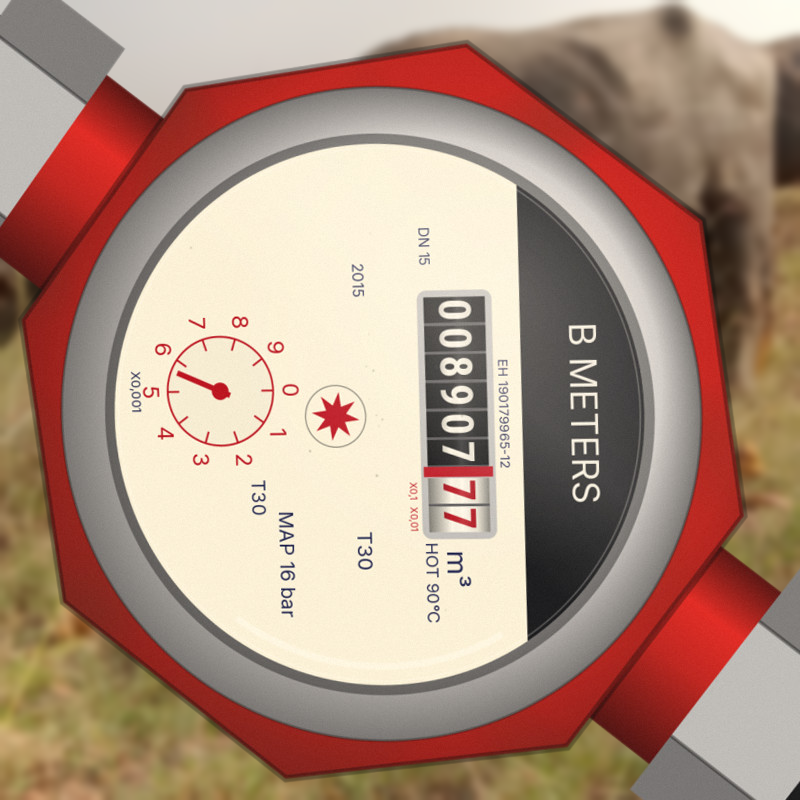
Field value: value=8907.775 unit=m³
